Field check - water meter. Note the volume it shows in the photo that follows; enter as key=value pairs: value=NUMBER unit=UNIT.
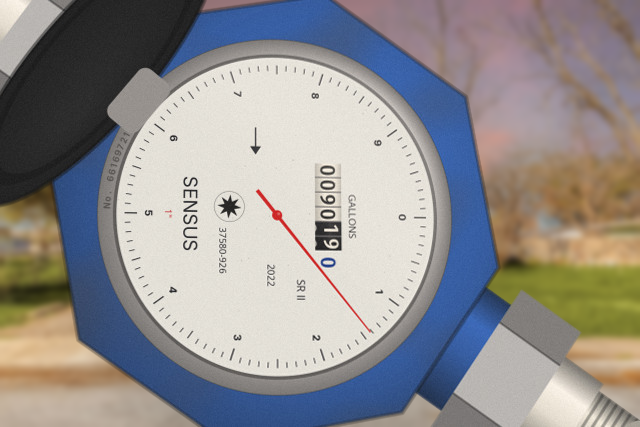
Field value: value=90191.4 unit=gal
